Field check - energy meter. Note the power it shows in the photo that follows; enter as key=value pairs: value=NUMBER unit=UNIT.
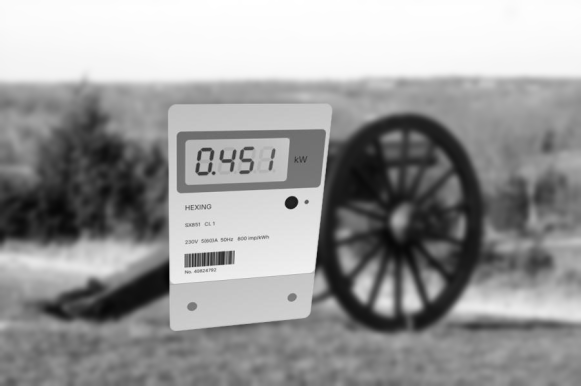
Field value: value=0.451 unit=kW
